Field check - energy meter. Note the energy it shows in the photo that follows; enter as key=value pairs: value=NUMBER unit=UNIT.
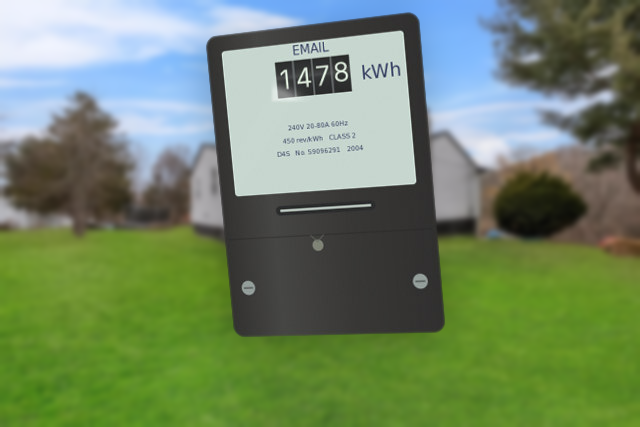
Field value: value=1478 unit=kWh
